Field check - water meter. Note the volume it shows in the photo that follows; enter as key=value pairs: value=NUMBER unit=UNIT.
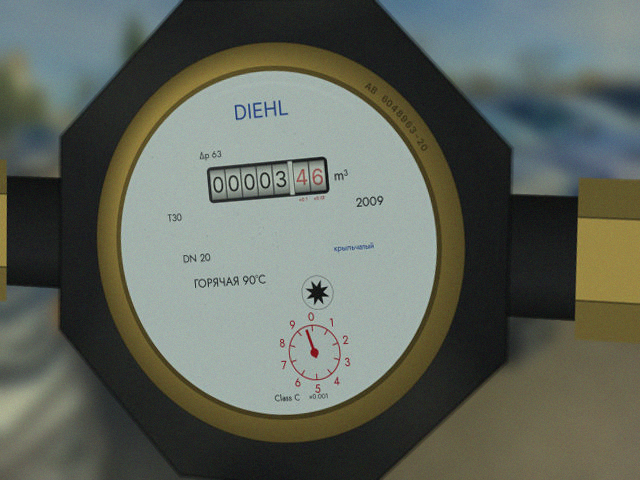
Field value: value=3.459 unit=m³
